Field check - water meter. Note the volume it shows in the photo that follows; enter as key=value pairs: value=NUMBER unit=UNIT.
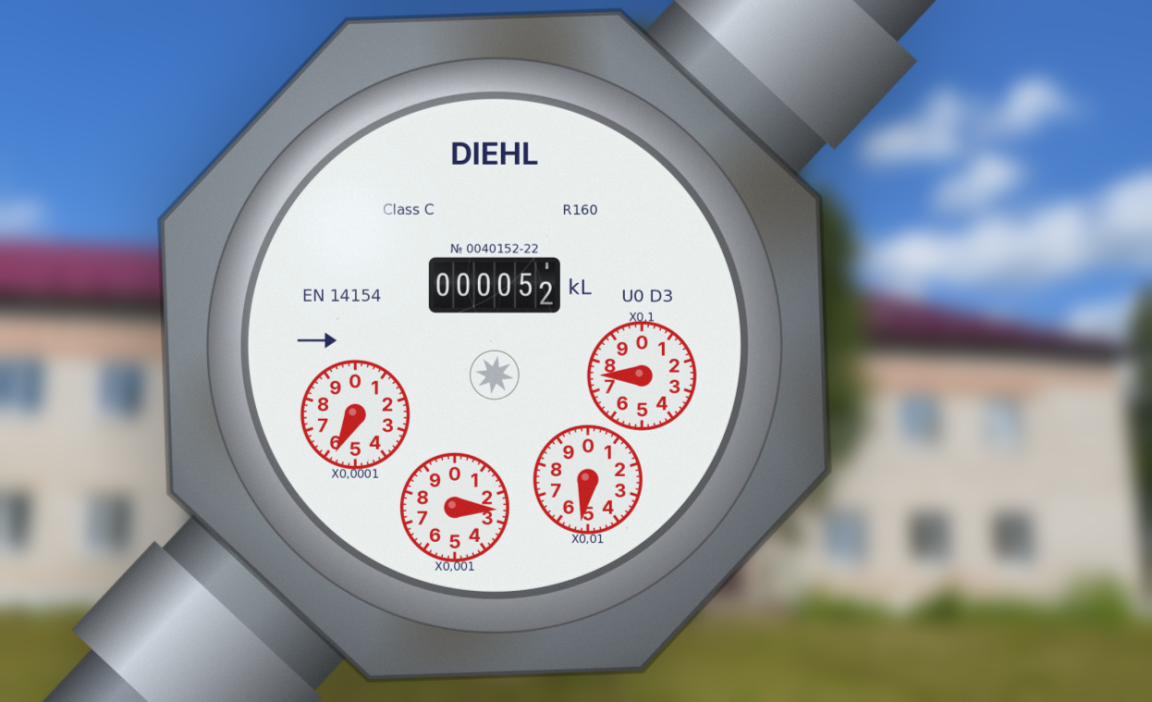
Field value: value=51.7525 unit=kL
